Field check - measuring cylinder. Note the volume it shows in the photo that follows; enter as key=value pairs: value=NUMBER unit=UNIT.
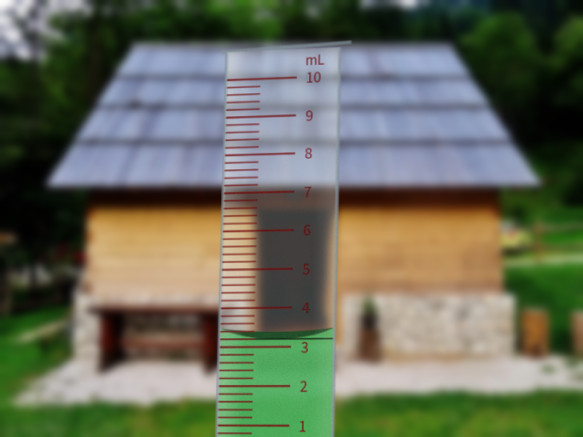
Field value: value=3.2 unit=mL
